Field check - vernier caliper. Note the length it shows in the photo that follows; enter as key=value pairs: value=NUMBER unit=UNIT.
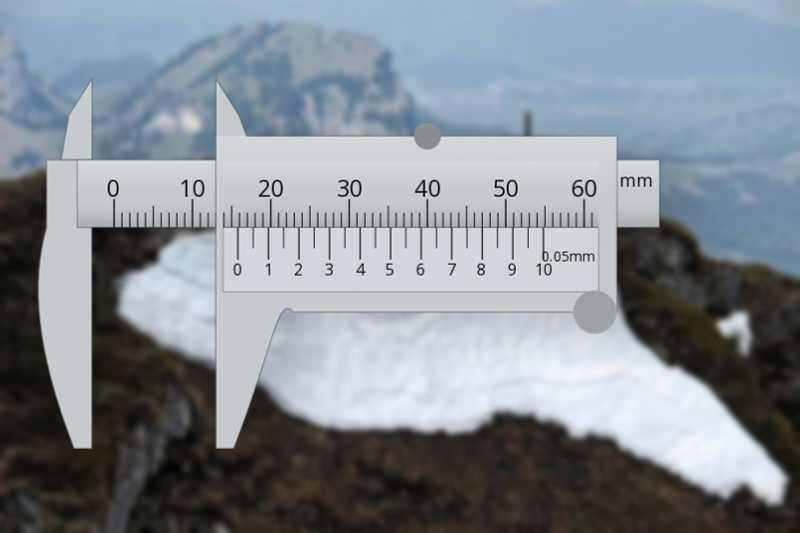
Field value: value=15.8 unit=mm
